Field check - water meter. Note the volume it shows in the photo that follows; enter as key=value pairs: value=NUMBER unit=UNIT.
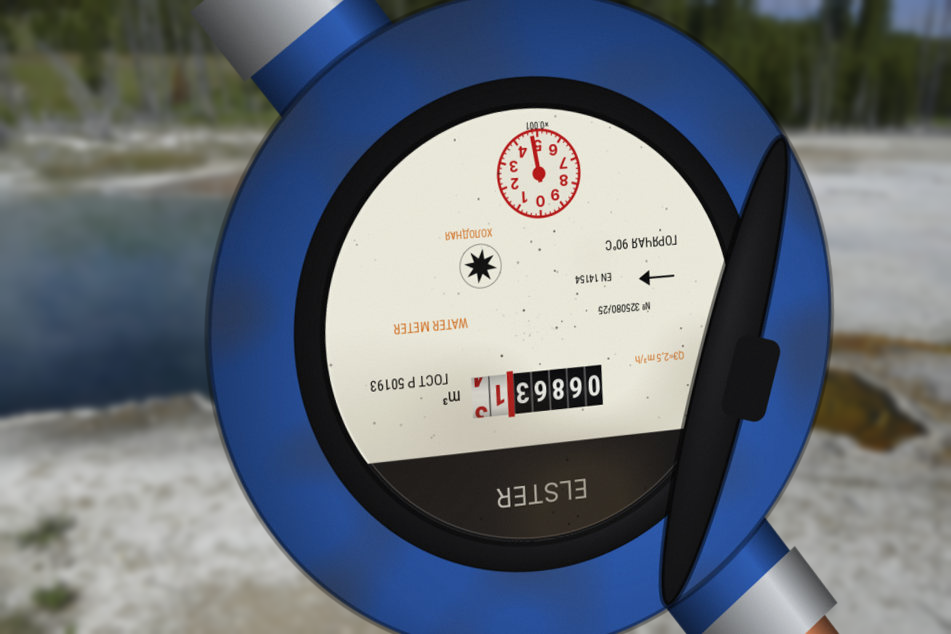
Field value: value=6863.134 unit=m³
